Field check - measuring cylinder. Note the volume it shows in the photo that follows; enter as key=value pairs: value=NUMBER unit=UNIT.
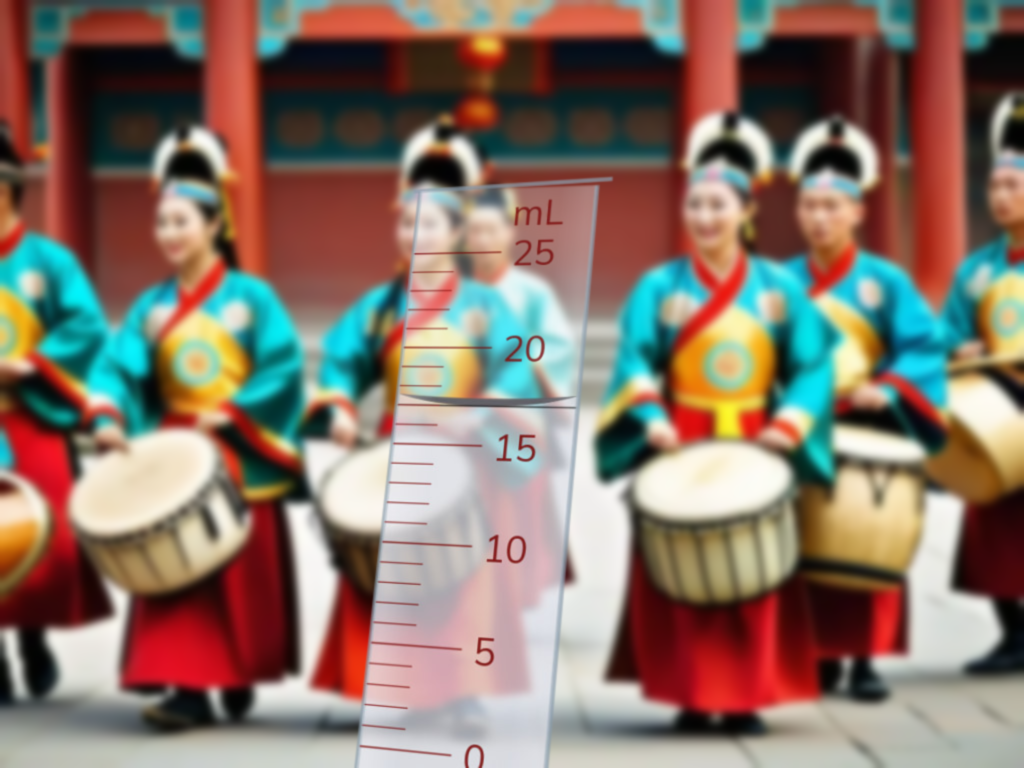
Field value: value=17 unit=mL
